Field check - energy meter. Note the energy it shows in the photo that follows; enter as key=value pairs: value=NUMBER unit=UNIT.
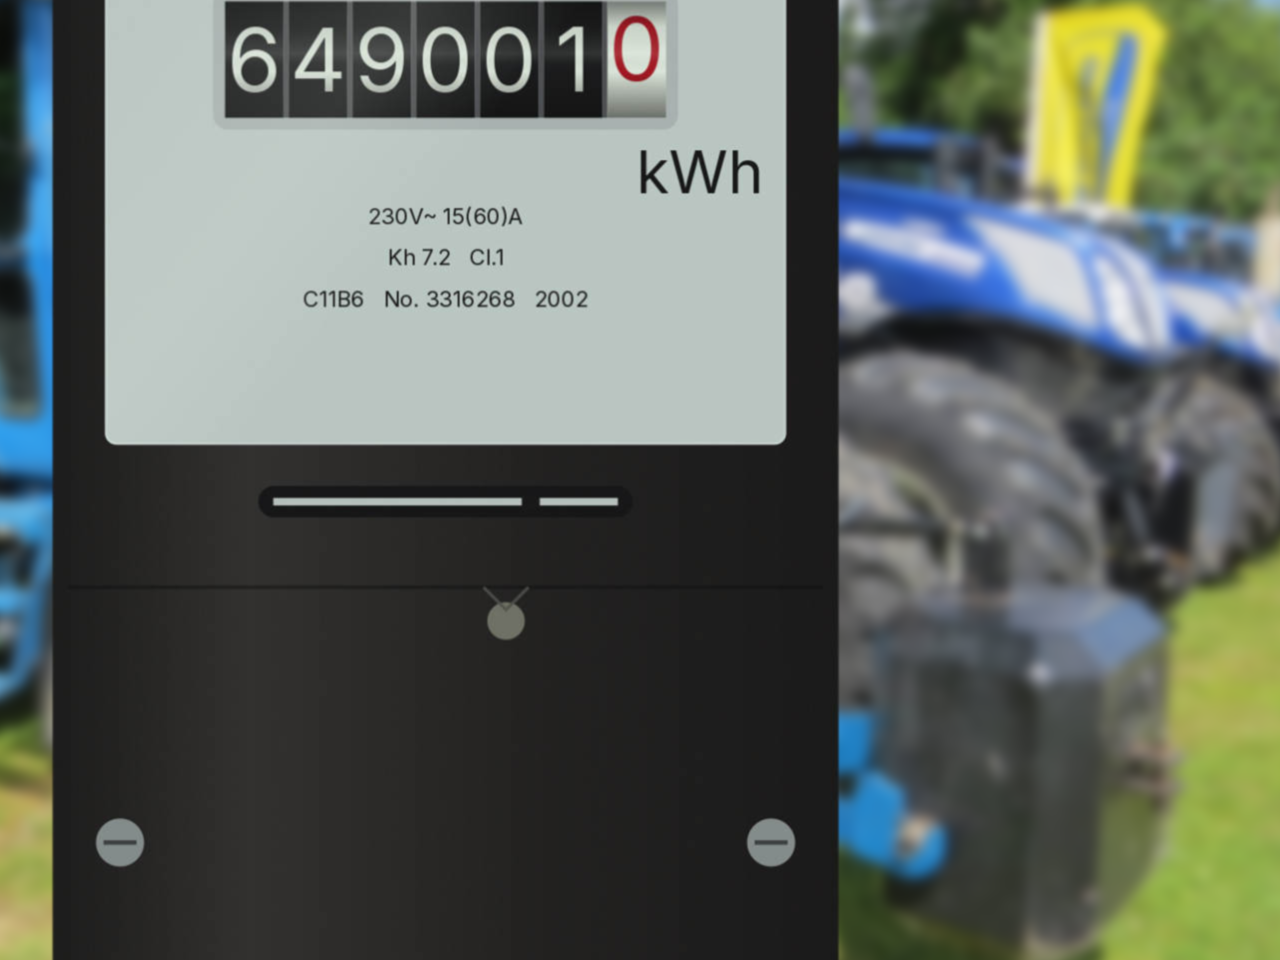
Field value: value=649001.0 unit=kWh
